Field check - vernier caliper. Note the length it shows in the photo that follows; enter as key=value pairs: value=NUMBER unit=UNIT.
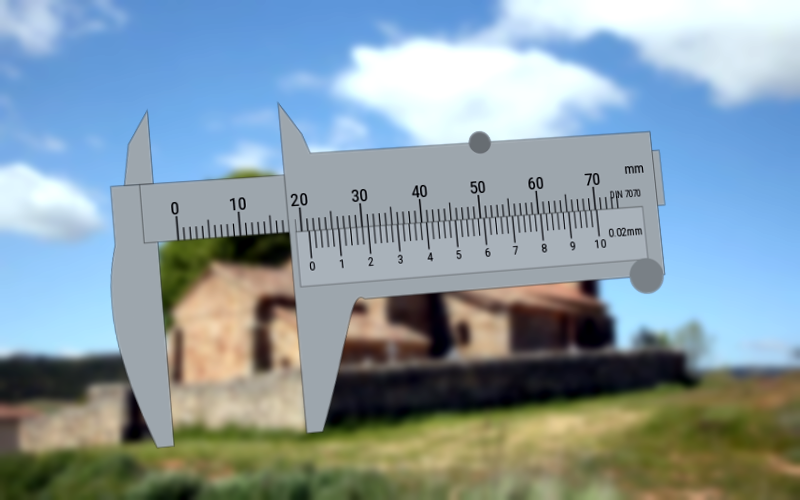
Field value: value=21.2 unit=mm
